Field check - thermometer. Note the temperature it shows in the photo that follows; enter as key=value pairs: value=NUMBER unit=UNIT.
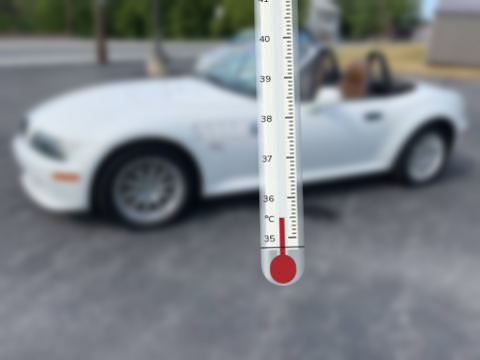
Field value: value=35.5 unit=°C
